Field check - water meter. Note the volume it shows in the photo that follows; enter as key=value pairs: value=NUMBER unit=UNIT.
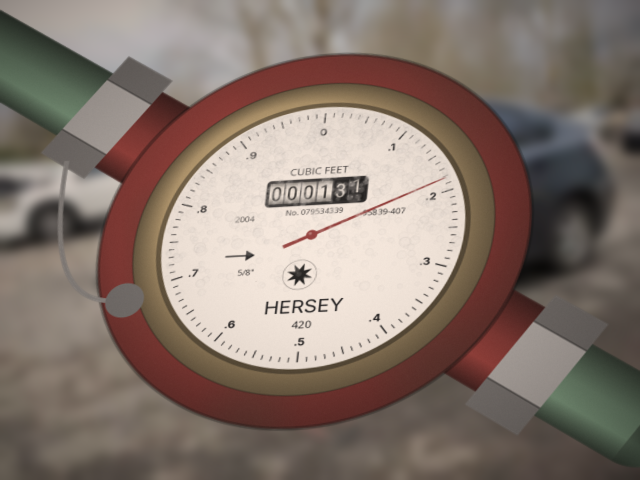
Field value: value=131.18 unit=ft³
